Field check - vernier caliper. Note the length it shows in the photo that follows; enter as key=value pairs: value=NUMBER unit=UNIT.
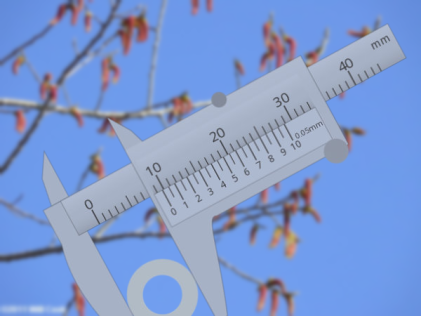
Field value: value=9.8 unit=mm
